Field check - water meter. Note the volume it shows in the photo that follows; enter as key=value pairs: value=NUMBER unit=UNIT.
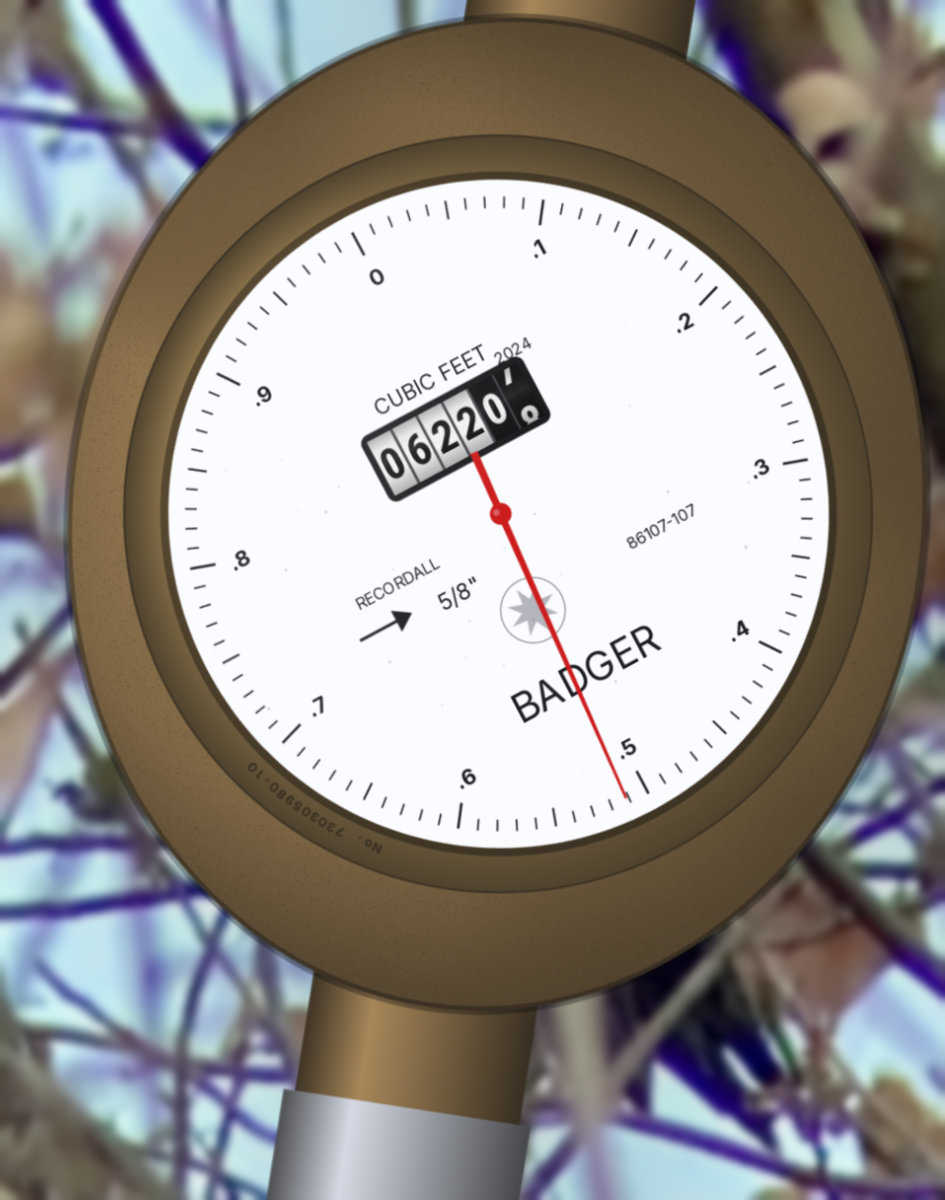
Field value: value=62207.51 unit=ft³
